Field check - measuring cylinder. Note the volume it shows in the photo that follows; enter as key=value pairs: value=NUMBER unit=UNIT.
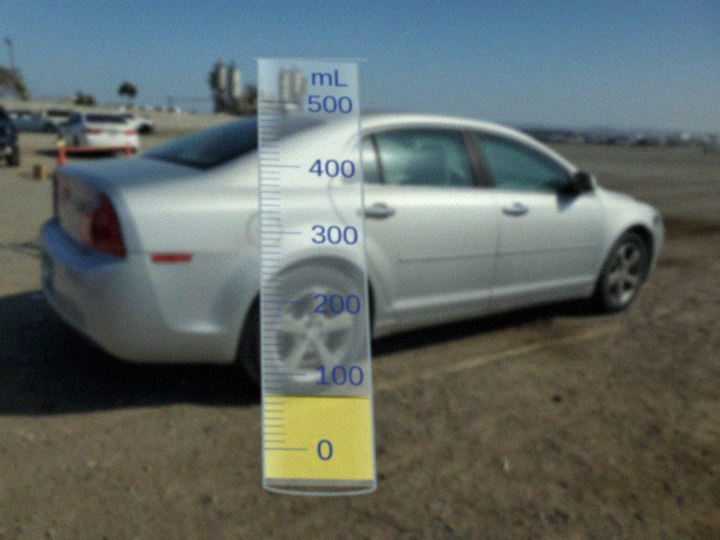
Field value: value=70 unit=mL
